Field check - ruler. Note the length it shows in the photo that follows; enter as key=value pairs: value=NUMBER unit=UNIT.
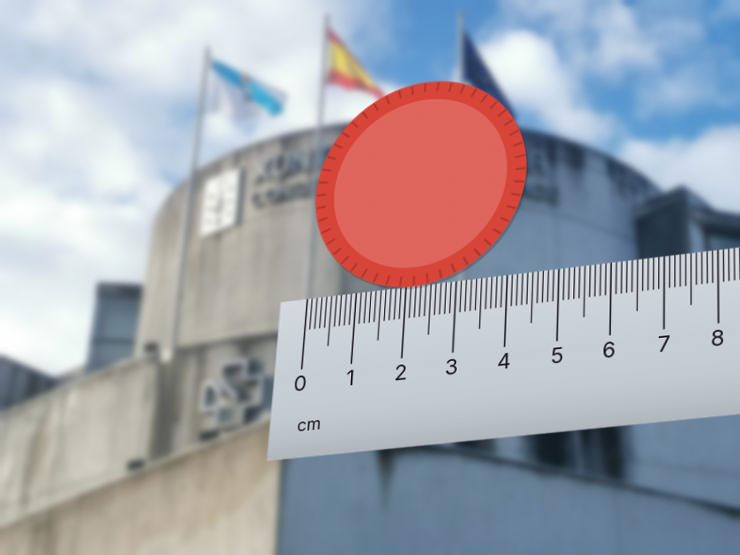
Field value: value=4.3 unit=cm
